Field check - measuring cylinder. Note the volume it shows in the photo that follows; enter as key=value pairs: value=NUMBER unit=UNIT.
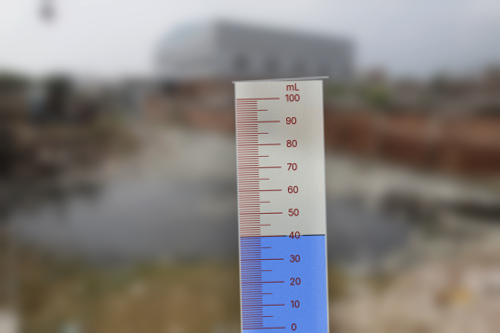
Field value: value=40 unit=mL
